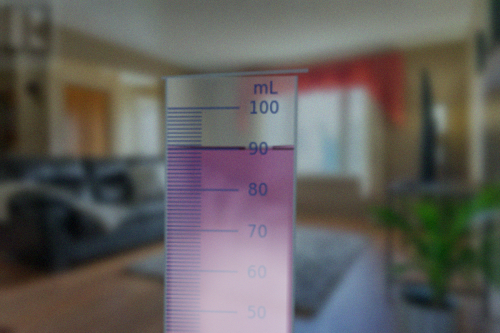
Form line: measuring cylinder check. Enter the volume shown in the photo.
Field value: 90 mL
